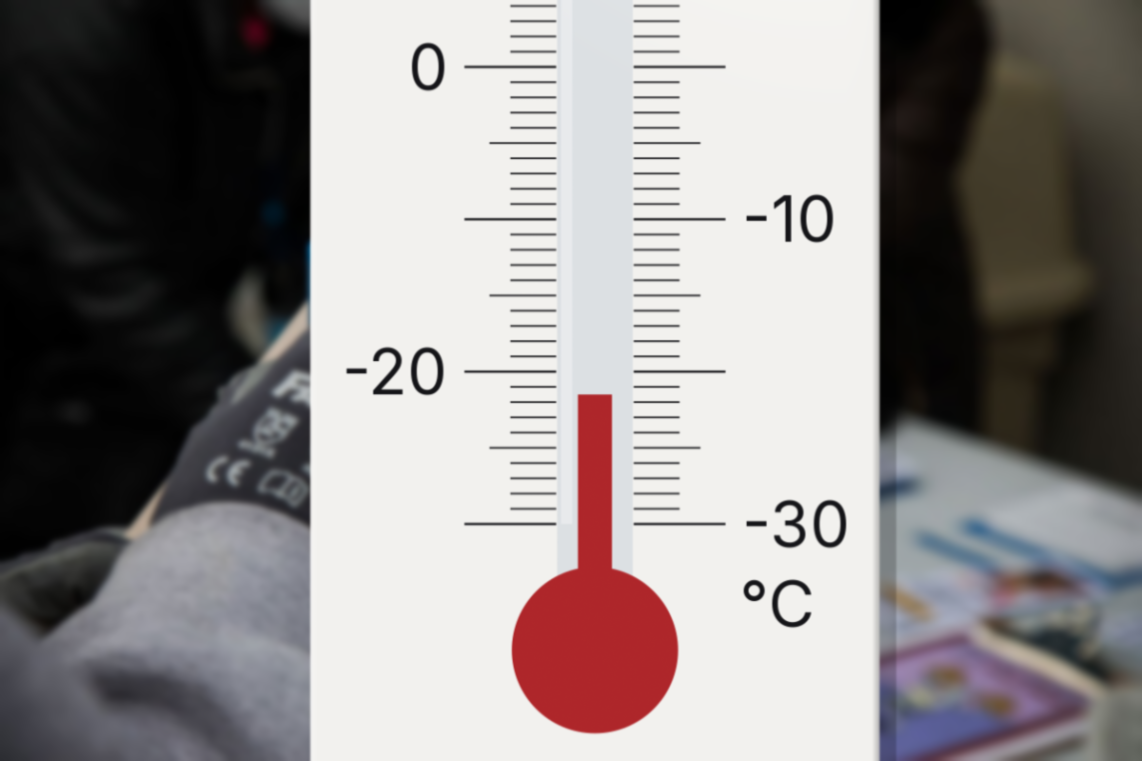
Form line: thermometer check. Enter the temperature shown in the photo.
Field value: -21.5 °C
